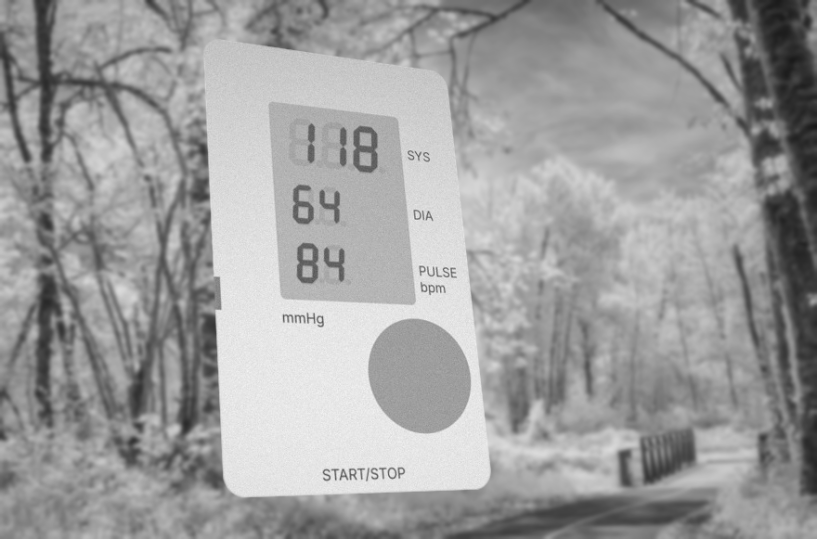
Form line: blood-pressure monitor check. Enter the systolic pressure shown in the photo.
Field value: 118 mmHg
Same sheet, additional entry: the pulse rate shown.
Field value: 84 bpm
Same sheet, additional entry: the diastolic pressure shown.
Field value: 64 mmHg
